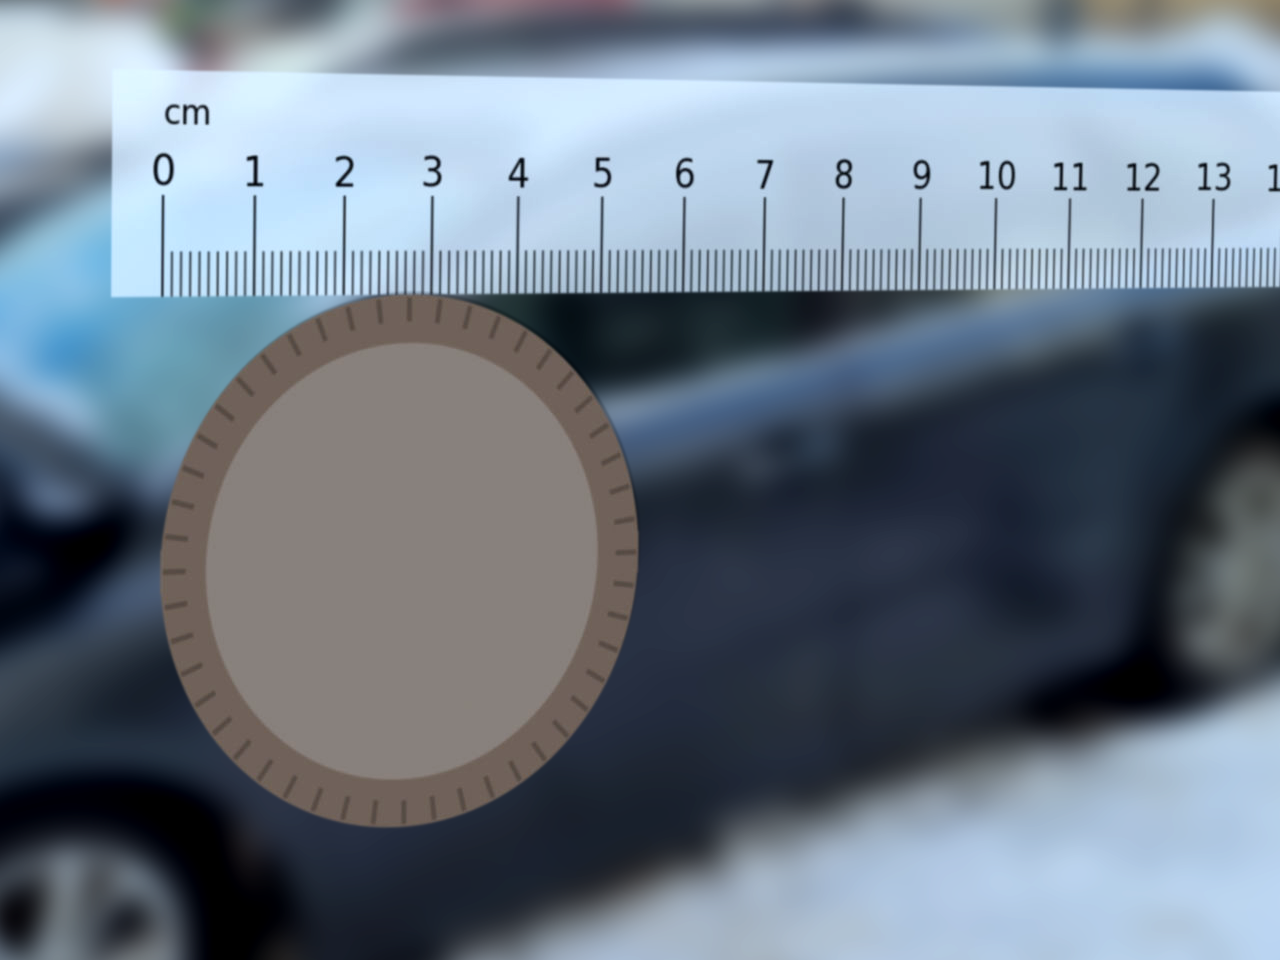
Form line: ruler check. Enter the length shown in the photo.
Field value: 5.5 cm
